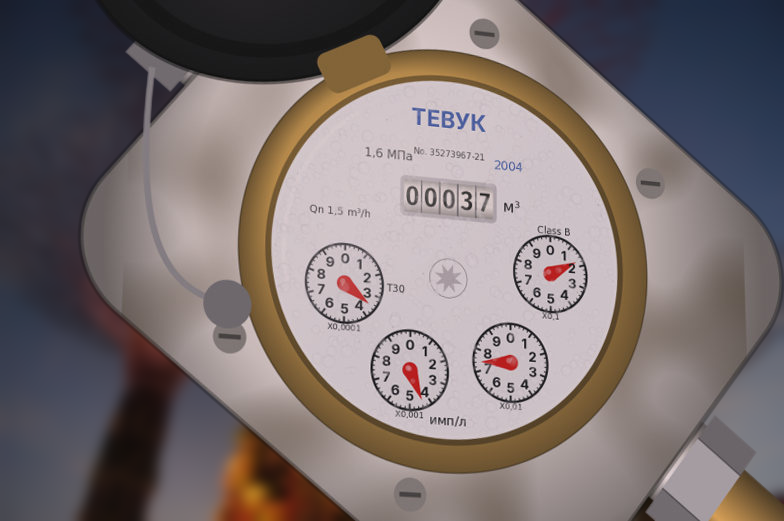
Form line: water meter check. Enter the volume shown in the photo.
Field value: 37.1743 m³
